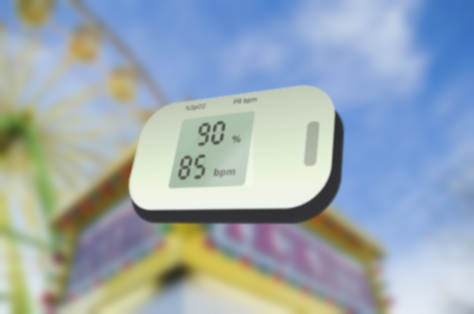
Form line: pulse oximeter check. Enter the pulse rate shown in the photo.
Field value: 85 bpm
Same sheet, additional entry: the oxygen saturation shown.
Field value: 90 %
